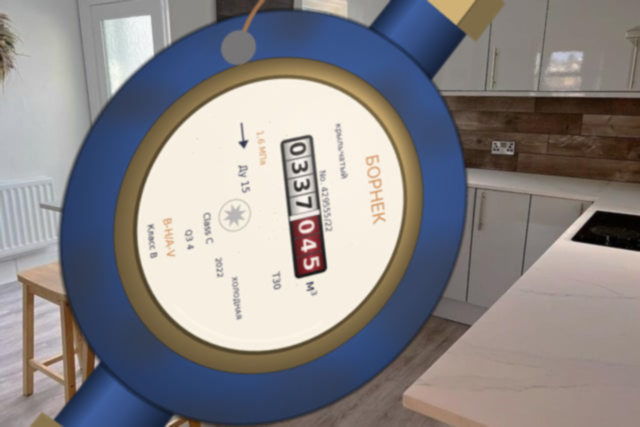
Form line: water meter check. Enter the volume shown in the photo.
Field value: 337.045 m³
